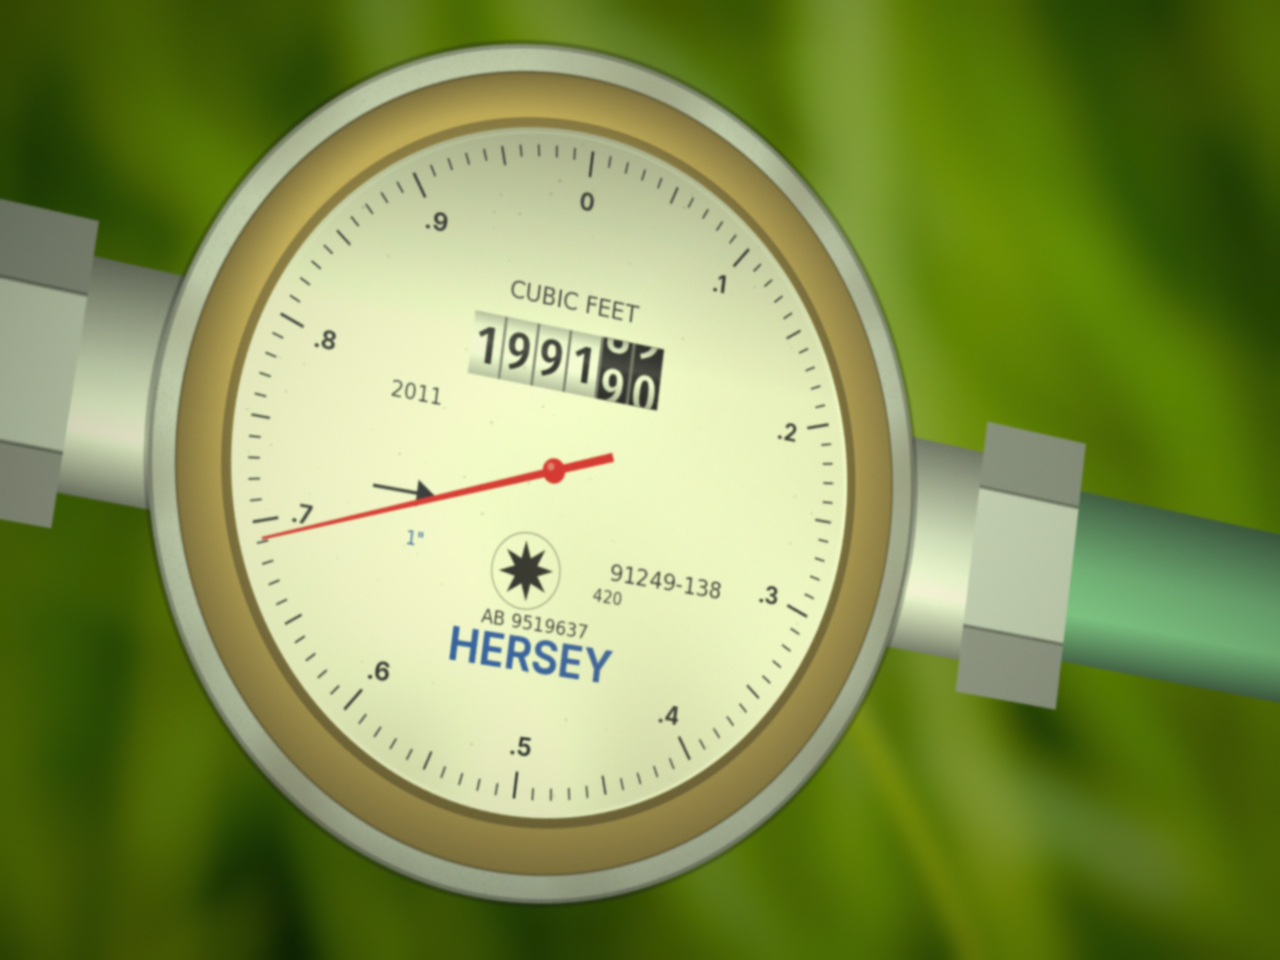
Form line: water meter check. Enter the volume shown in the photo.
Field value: 199189.69 ft³
